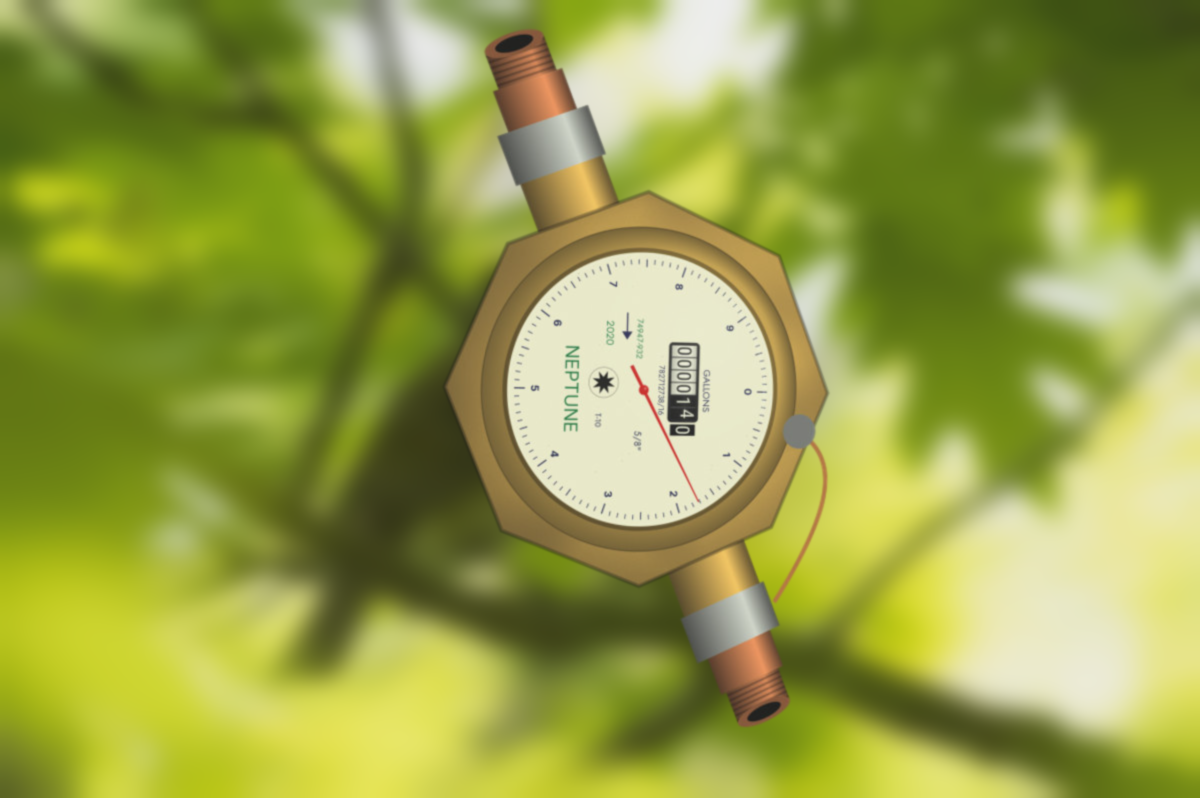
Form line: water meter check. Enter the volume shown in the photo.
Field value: 141.7 gal
